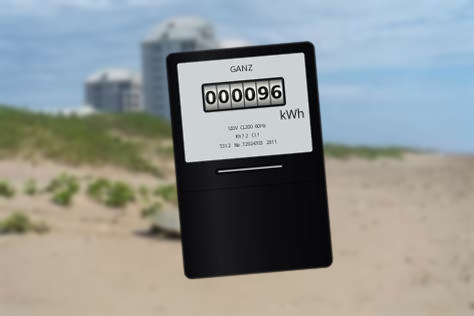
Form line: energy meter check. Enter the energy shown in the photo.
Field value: 96 kWh
